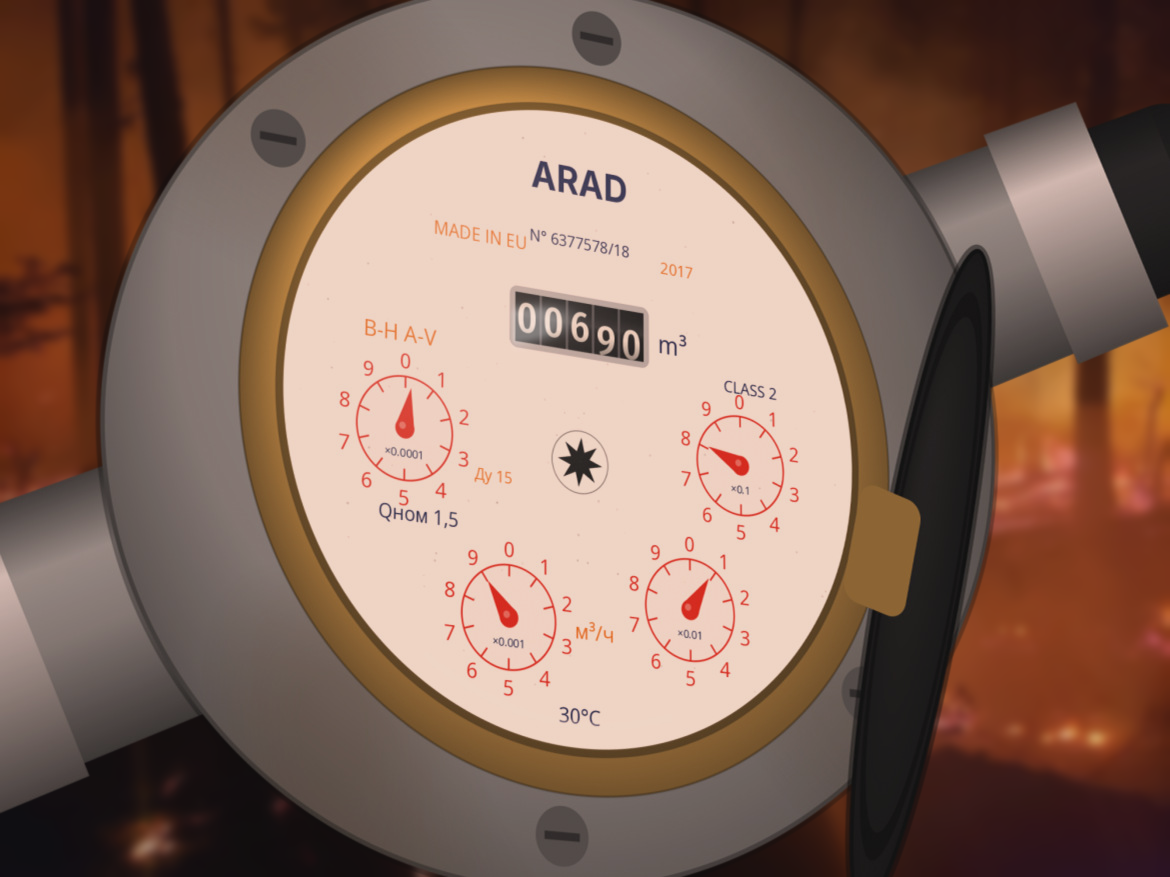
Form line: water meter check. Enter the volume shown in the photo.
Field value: 689.8090 m³
